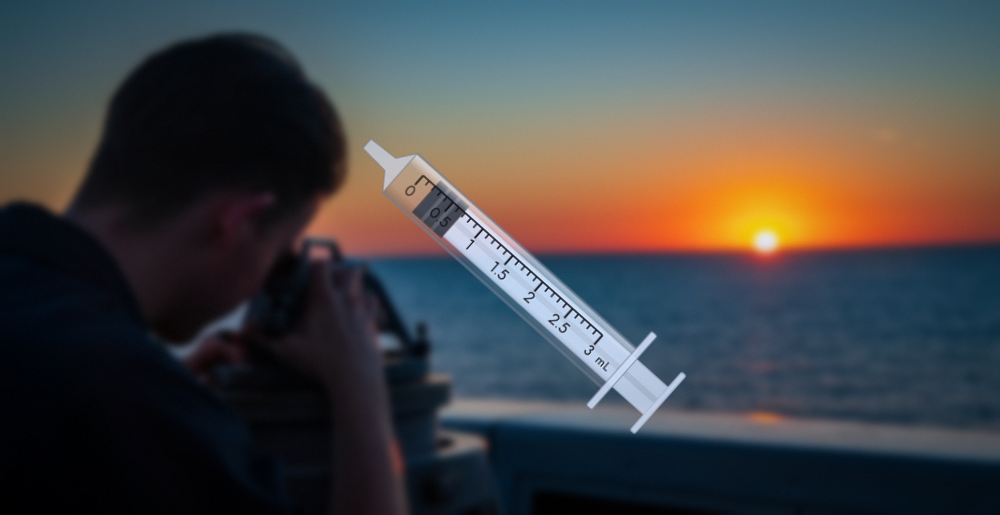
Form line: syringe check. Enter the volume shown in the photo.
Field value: 0.2 mL
